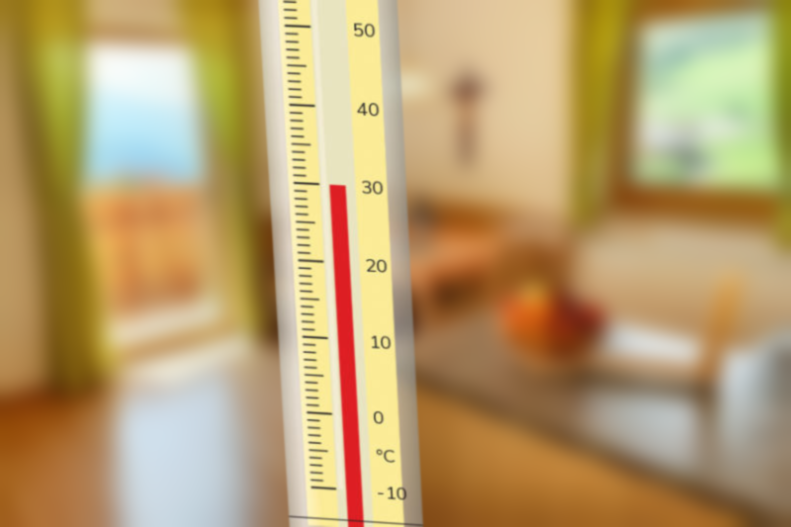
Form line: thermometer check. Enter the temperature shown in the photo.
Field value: 30 °C
